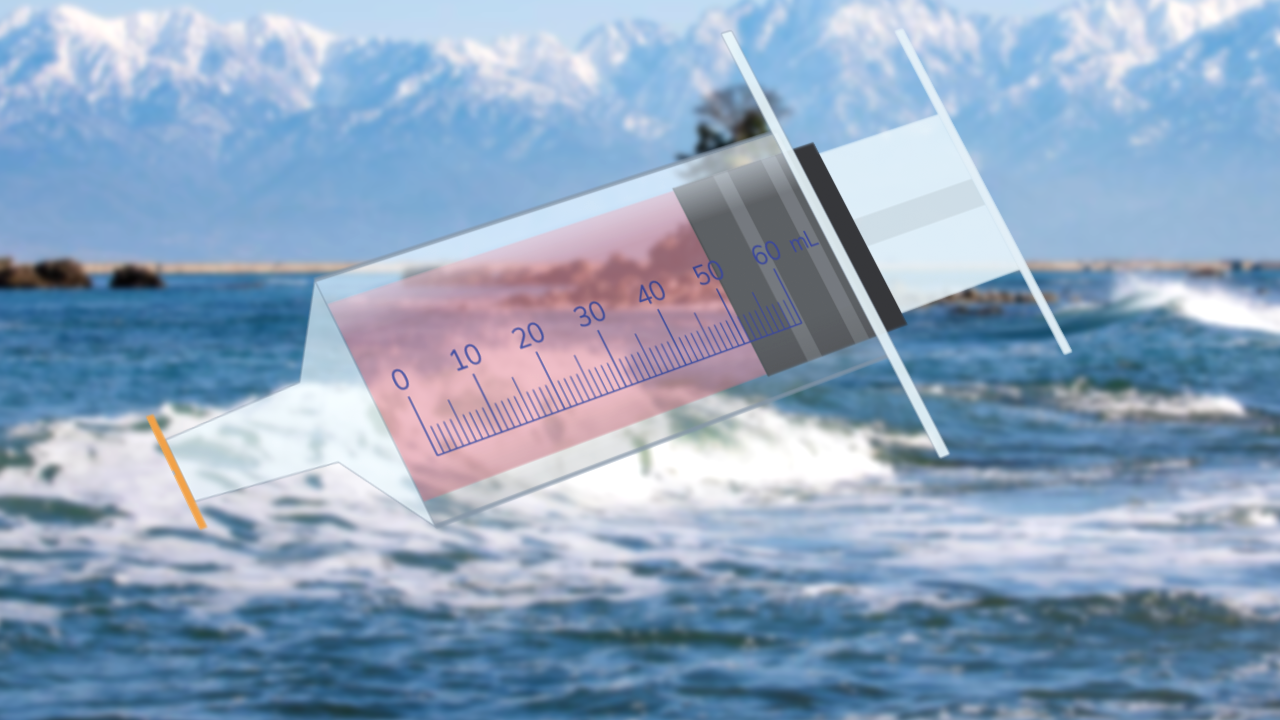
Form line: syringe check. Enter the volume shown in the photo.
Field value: 51 mL
